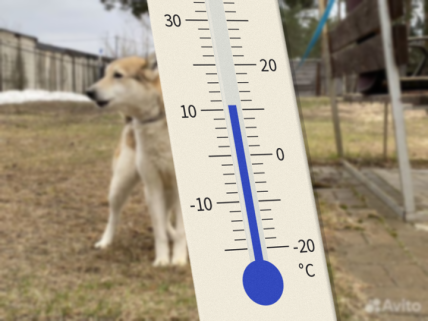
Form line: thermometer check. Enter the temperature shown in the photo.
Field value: 11 °C
